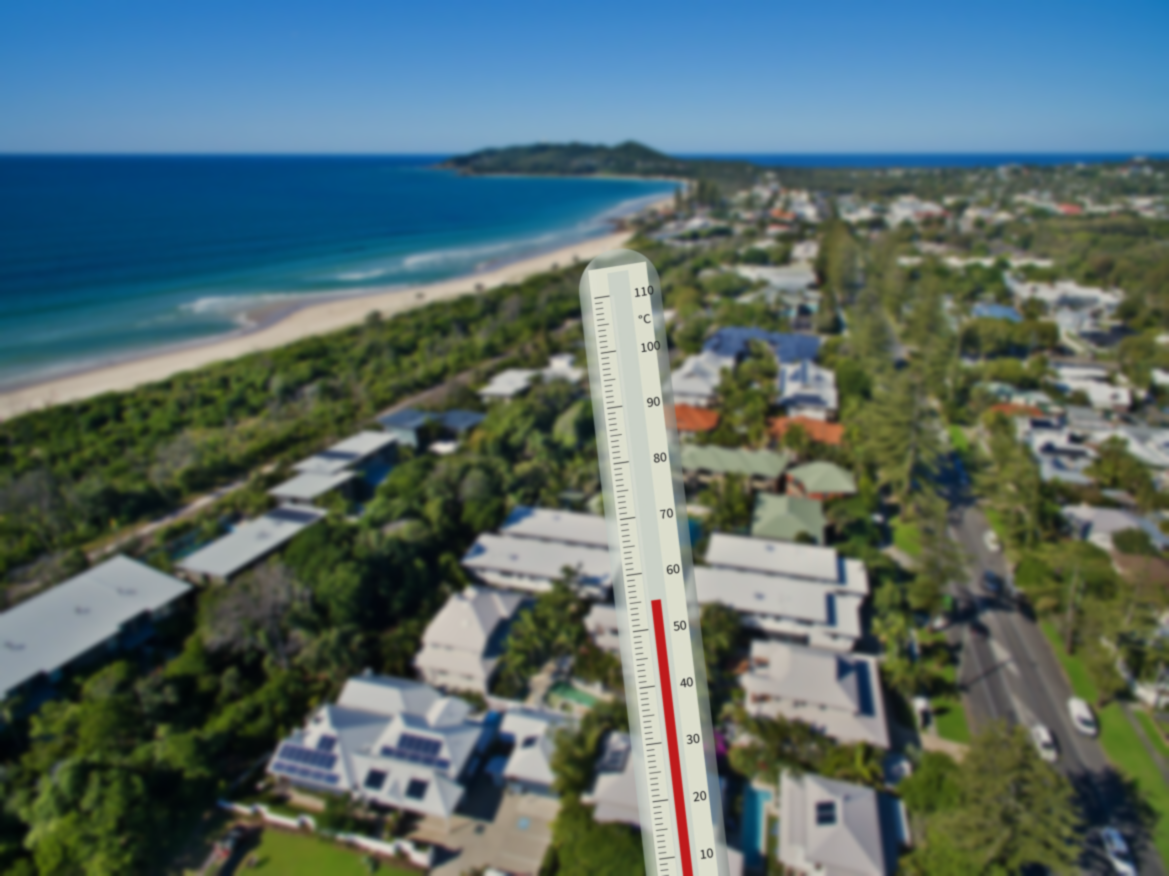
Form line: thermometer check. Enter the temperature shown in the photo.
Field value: 55 °C
